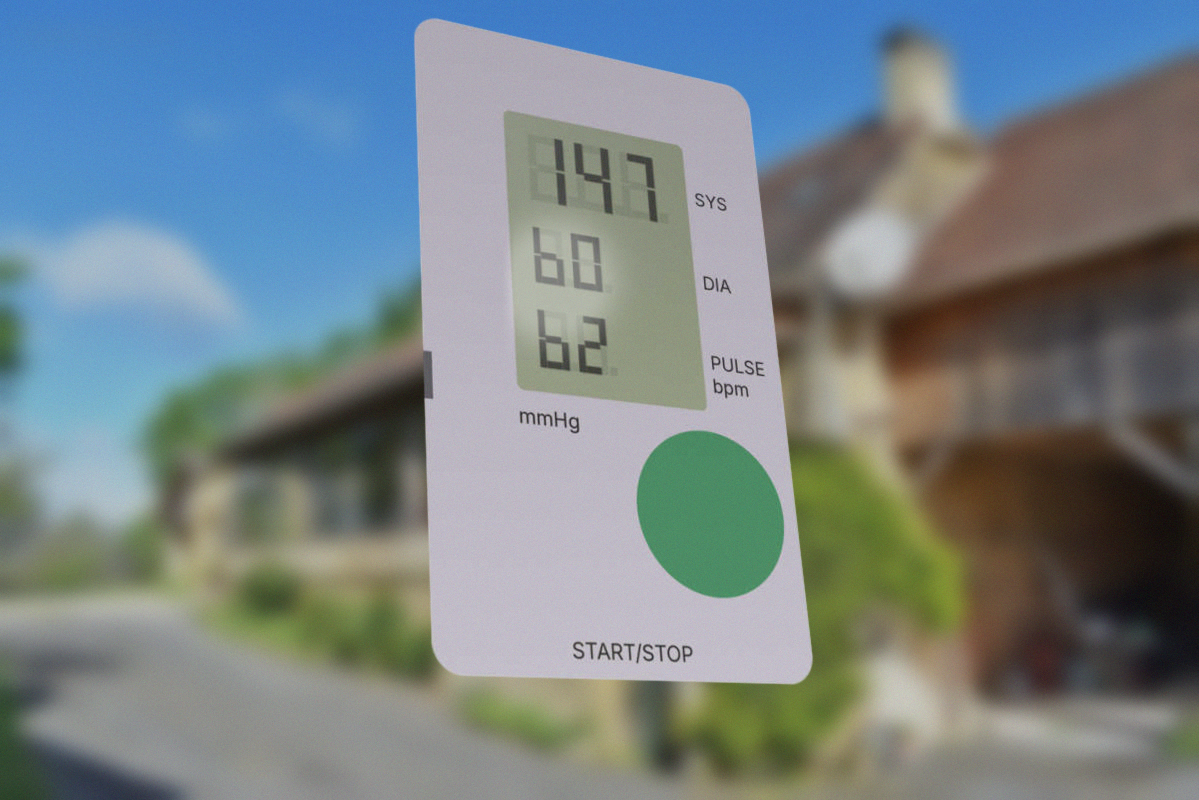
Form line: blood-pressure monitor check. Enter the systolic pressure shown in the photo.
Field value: 147 mmHg
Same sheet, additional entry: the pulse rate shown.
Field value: 62 bpm
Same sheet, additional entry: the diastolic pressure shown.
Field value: 60 mmHg
